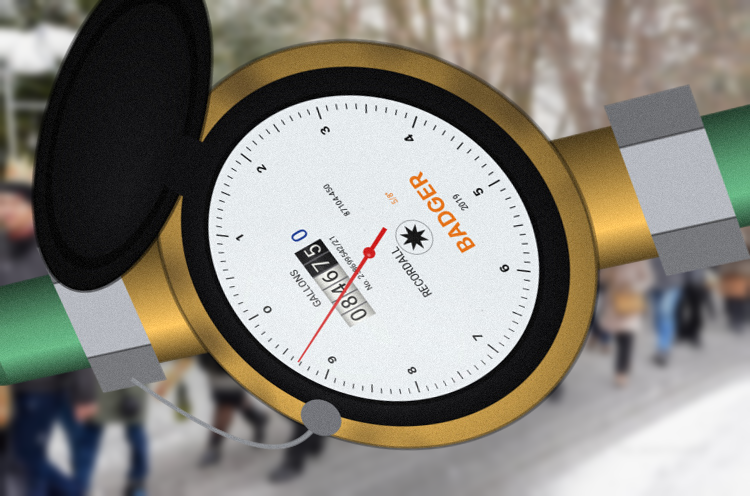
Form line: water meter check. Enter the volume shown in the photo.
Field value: 846749.3 gal
